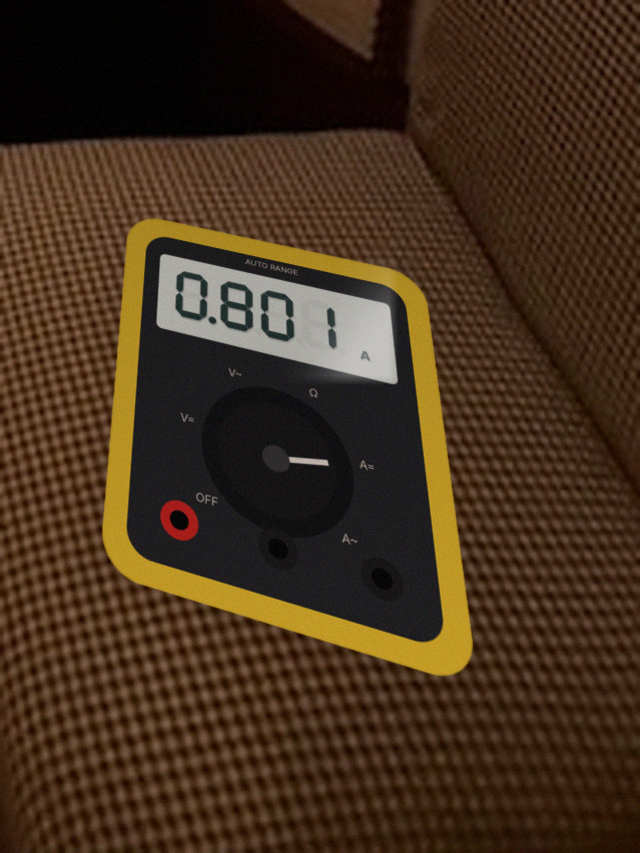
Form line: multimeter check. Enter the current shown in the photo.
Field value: 0.801 A
